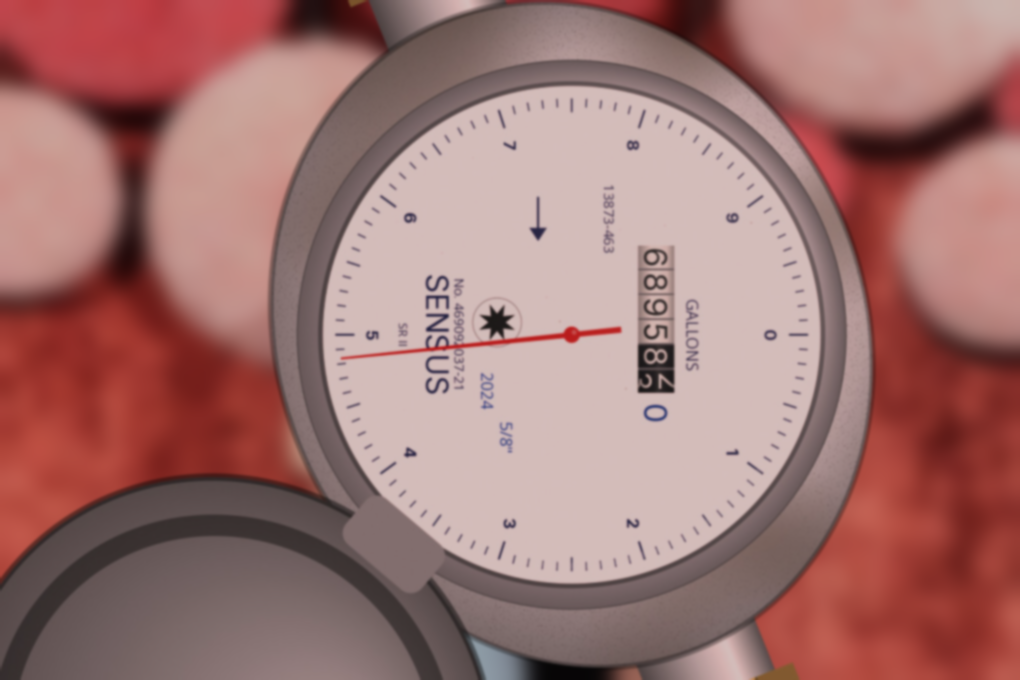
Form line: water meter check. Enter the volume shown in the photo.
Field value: 6895824.8 gal
